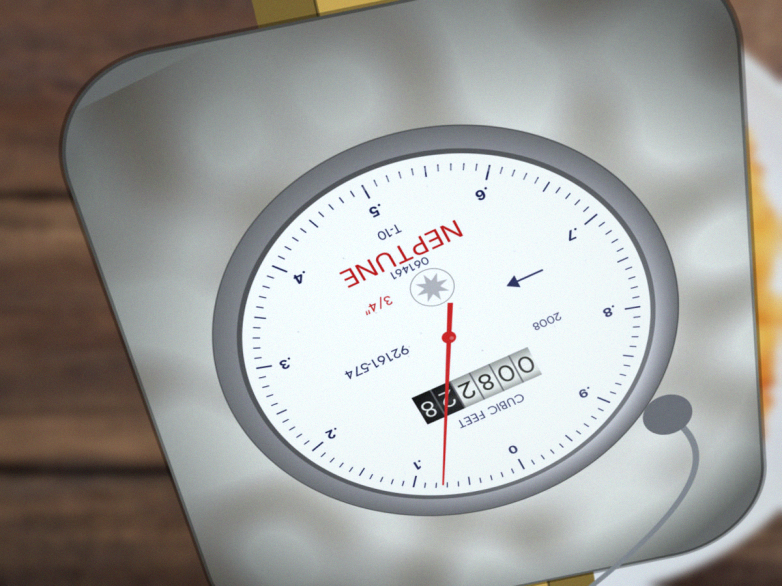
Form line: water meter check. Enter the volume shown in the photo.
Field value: 8228.07 ft³
